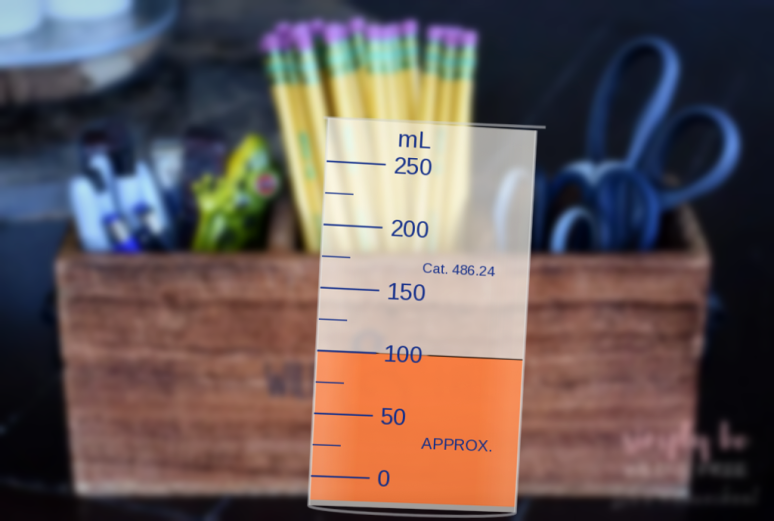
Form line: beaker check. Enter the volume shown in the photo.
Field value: 100 mL
